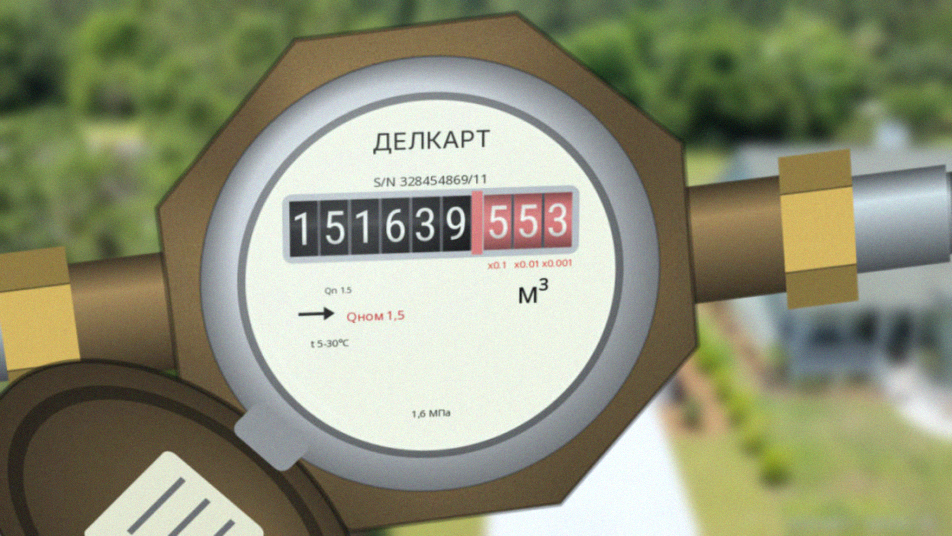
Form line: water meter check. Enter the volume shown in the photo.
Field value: 151639.553 m³
